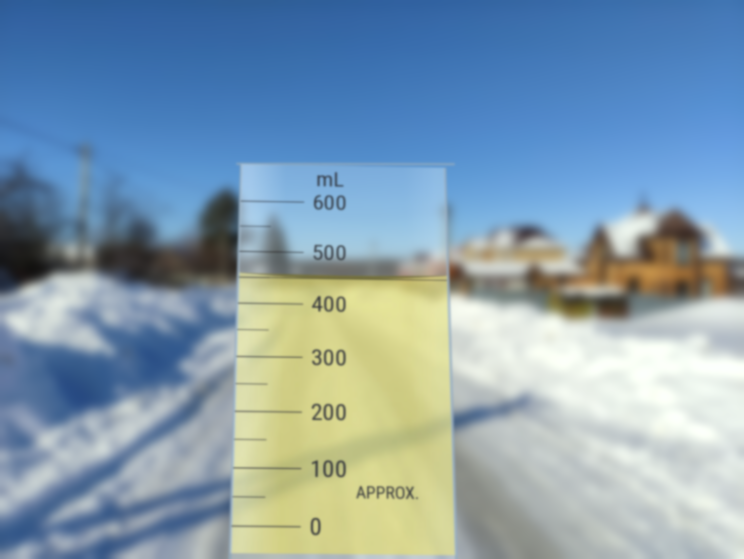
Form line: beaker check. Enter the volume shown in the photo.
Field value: 450 mL
